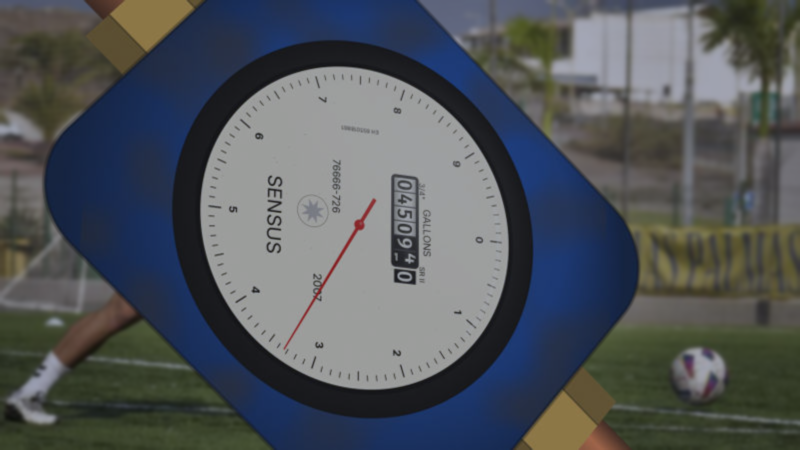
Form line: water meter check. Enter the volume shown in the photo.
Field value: 450943.3 gal
